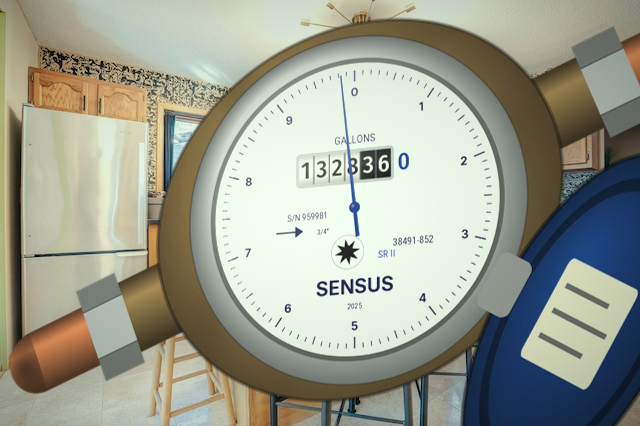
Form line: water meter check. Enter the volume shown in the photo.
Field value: 1328359.8 gal
